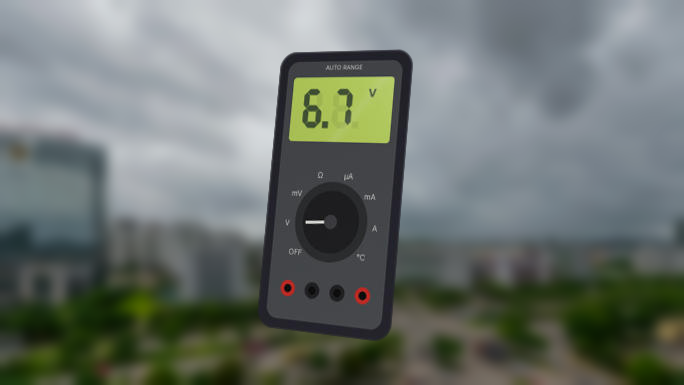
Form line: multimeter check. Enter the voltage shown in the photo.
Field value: 6.7 V
